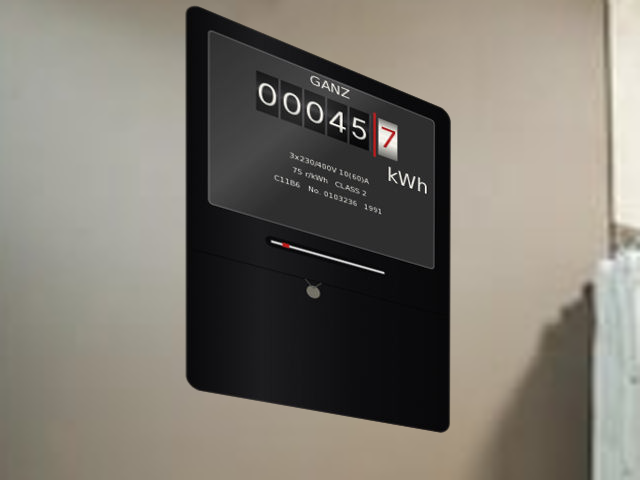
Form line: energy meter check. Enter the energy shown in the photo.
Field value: 45.7 kWh
